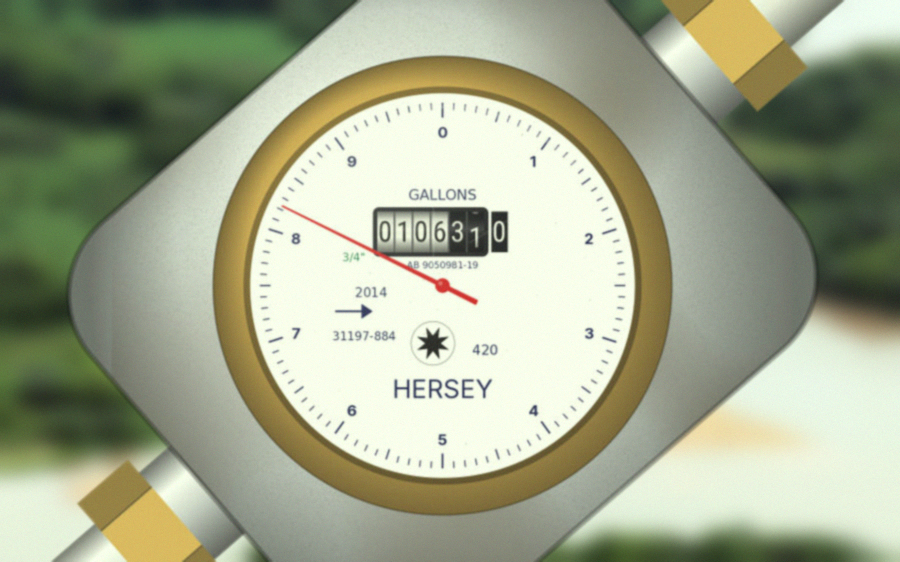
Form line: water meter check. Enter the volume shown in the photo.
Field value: 106308.2 gal
